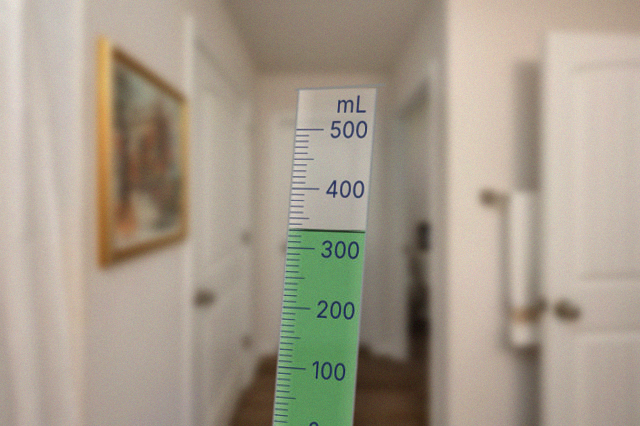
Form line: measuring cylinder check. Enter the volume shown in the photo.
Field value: 330 mL
